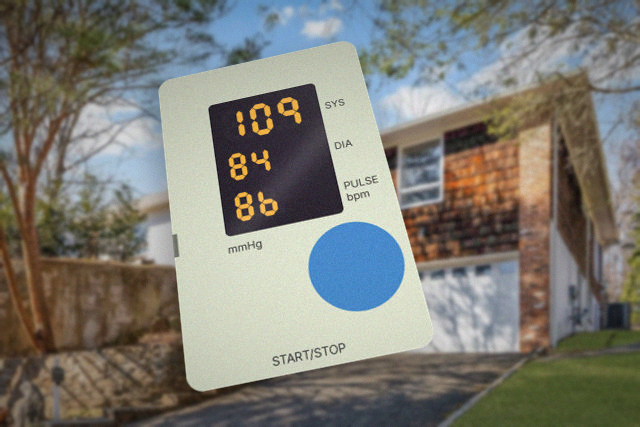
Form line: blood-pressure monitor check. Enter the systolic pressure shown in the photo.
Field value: 109 mmHg
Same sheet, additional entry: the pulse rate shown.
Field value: 86 bpm
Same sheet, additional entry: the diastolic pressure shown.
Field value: 84 mmHg
